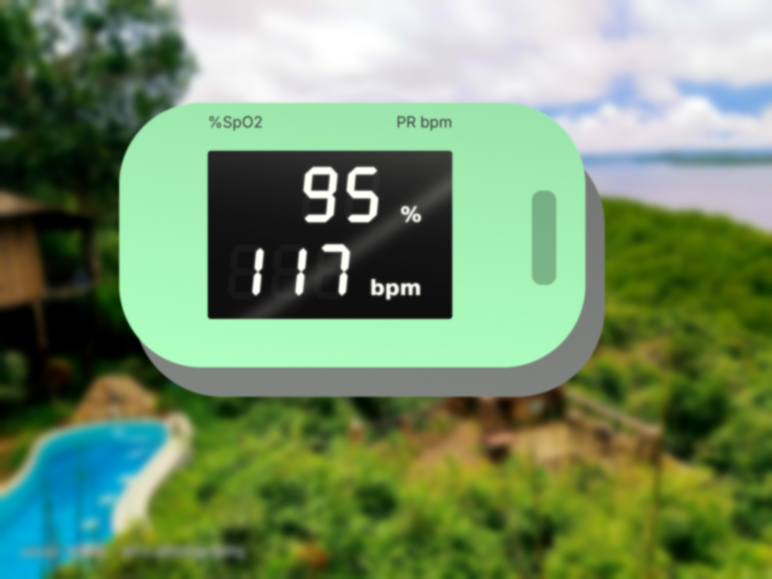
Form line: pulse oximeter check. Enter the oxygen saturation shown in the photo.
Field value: 95 %
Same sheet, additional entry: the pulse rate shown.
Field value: 117 bpm
